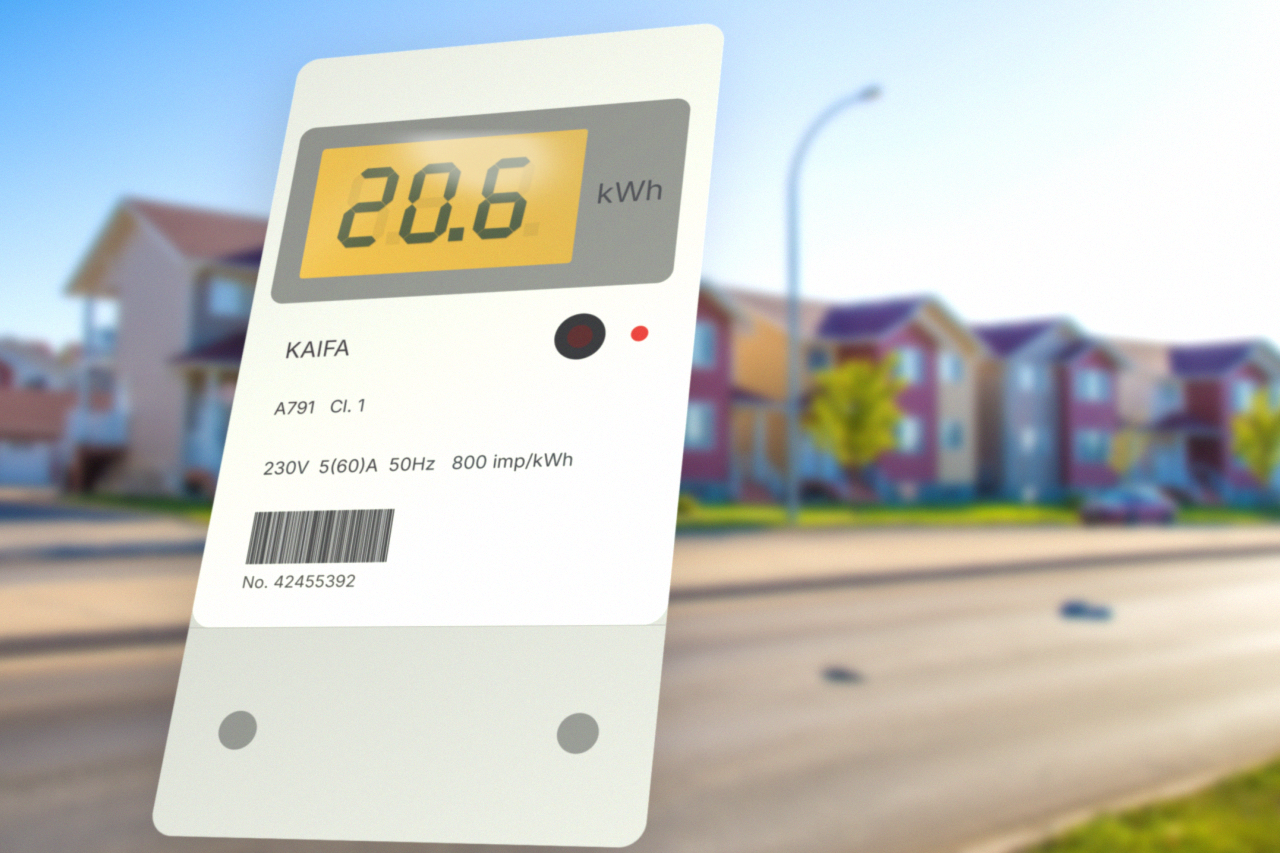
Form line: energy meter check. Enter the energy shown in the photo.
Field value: 20.6 kWh
